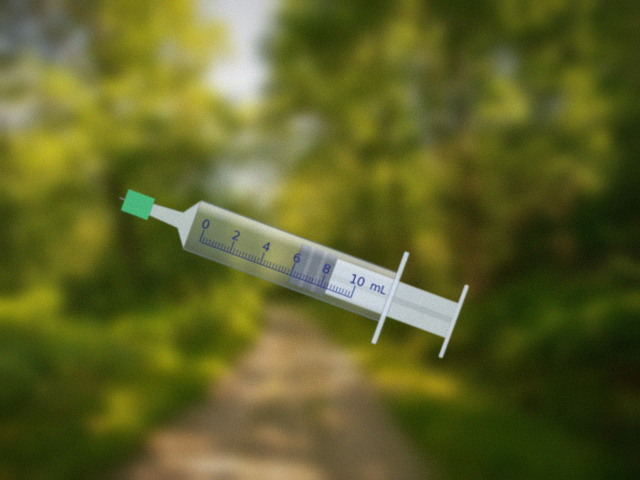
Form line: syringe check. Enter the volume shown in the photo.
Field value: 6 mL
